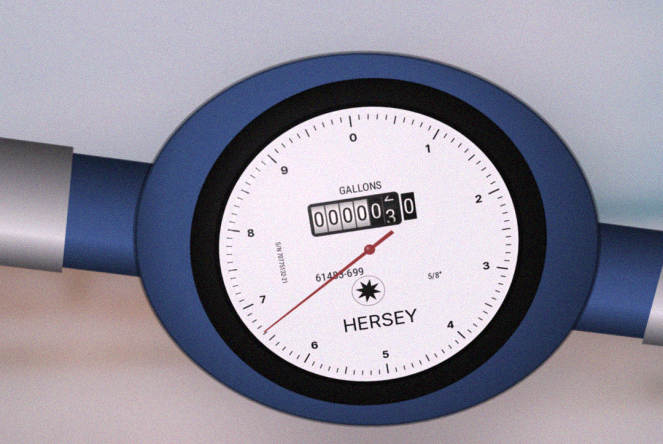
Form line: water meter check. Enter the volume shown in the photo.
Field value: 26.6 gal
